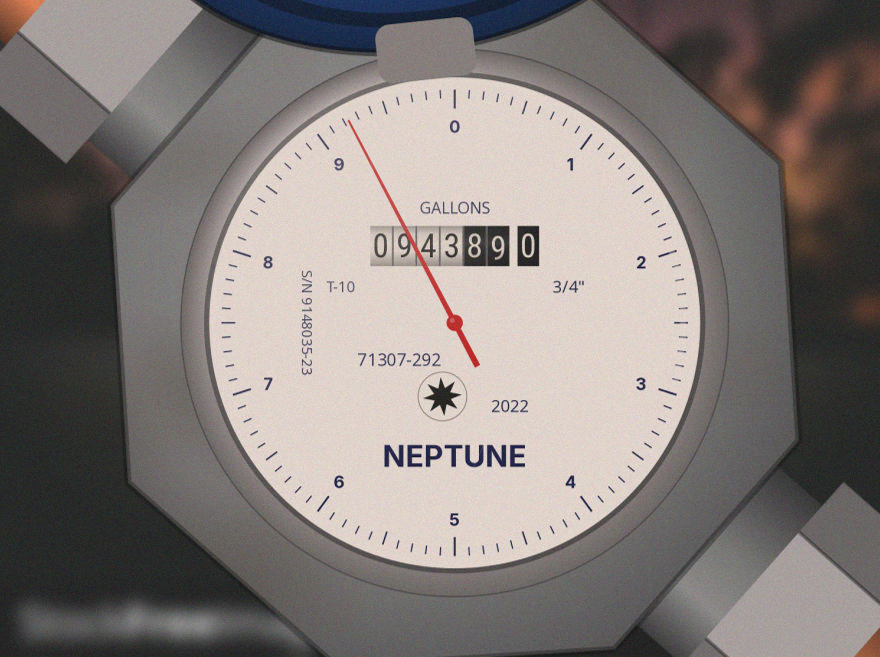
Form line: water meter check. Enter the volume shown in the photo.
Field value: 943889.2 gal
